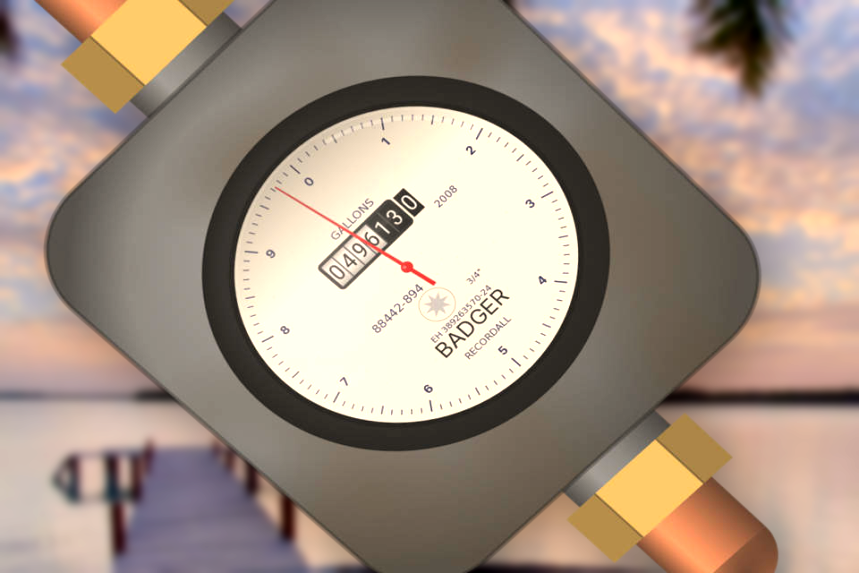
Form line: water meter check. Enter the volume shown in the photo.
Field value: 496129.7 gal
